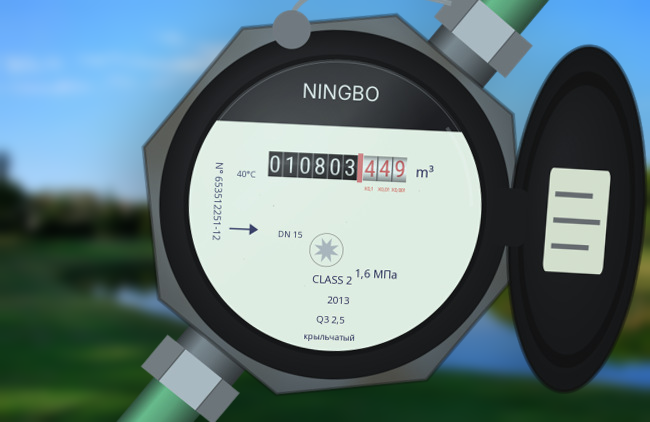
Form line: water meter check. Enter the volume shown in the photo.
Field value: 10803.449 m³
